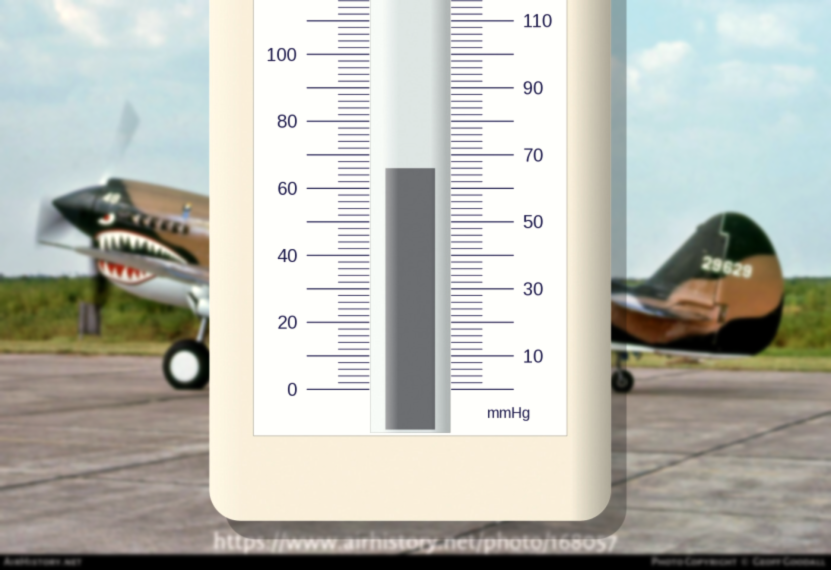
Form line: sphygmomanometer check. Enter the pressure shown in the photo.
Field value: 66 mmHg
